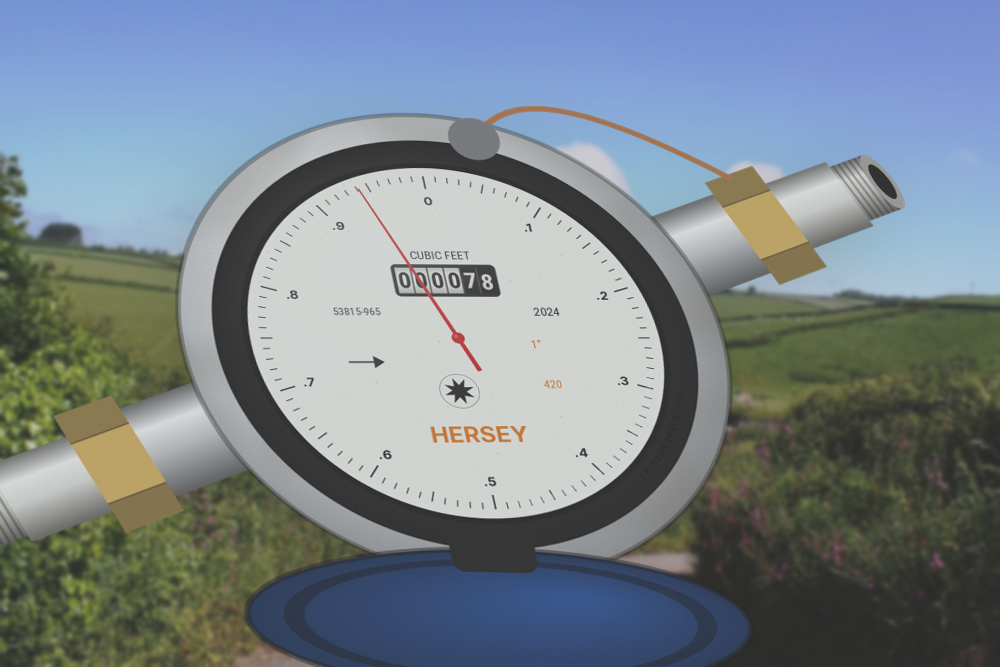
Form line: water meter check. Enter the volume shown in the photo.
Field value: 77.94 ft³
